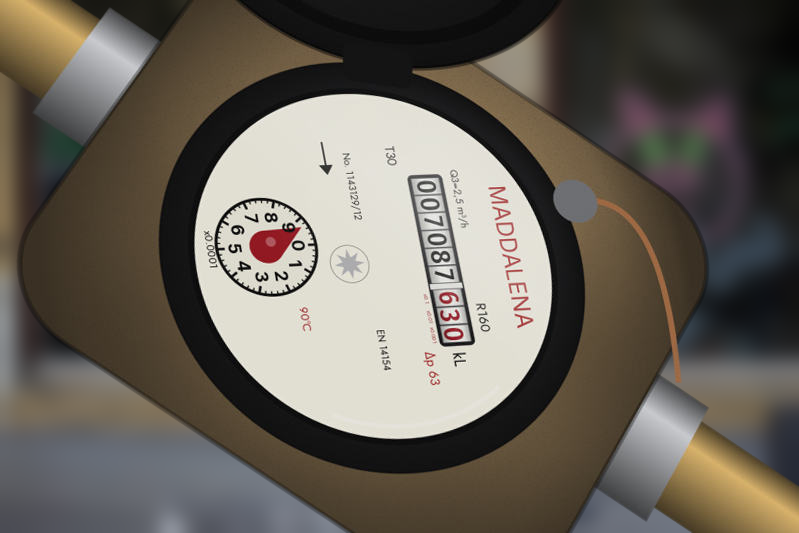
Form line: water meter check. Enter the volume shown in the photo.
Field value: 7087.6299 kL
